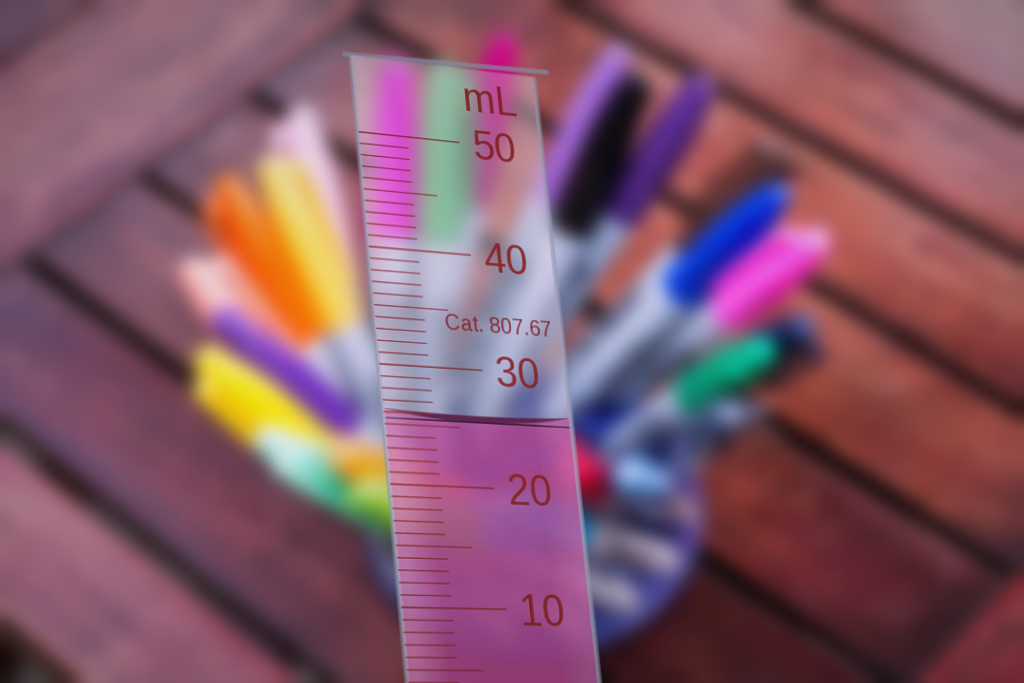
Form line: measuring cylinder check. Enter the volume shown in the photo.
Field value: 25.5 mL
